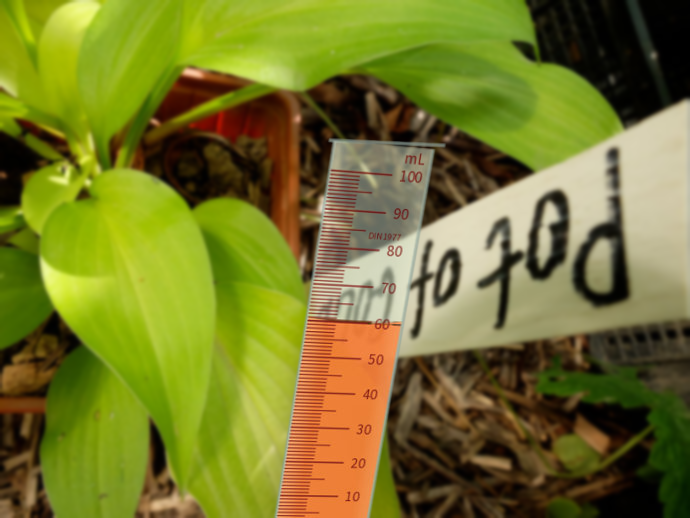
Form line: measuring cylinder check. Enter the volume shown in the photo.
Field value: 60 mL
